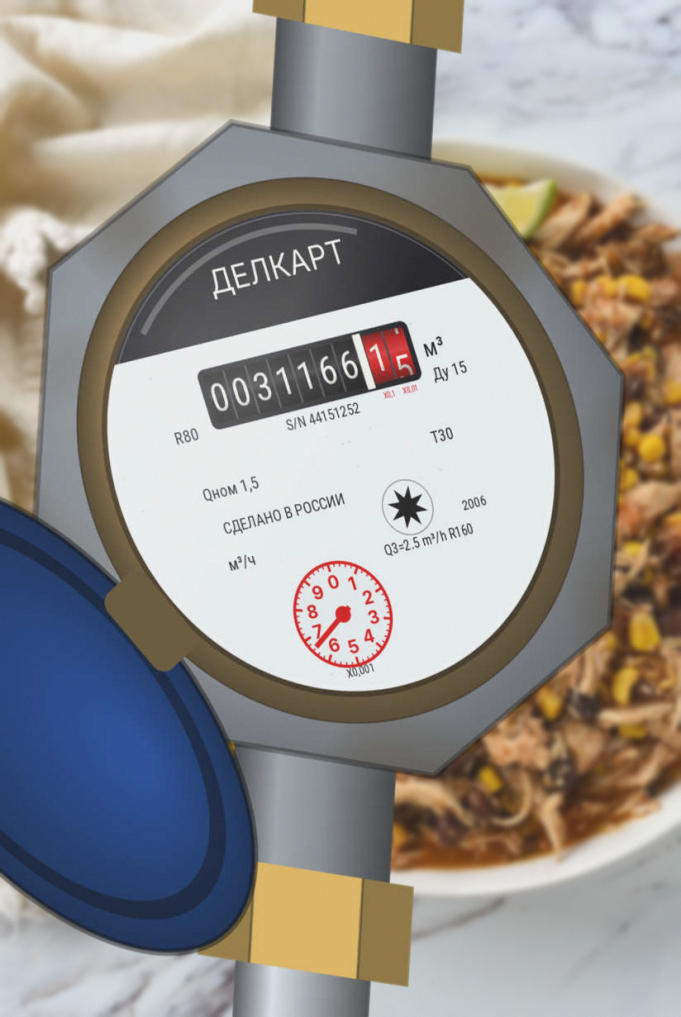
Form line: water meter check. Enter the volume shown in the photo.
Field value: 31166.146 m³
